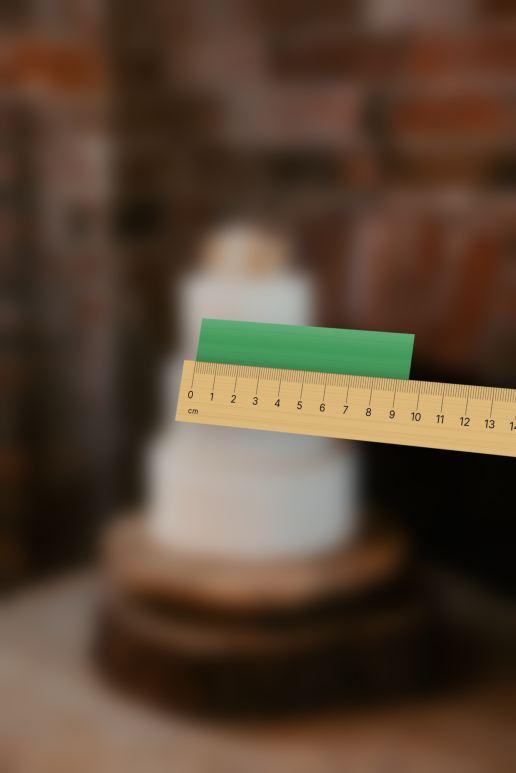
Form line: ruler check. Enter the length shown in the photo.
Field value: 9.5 cm
